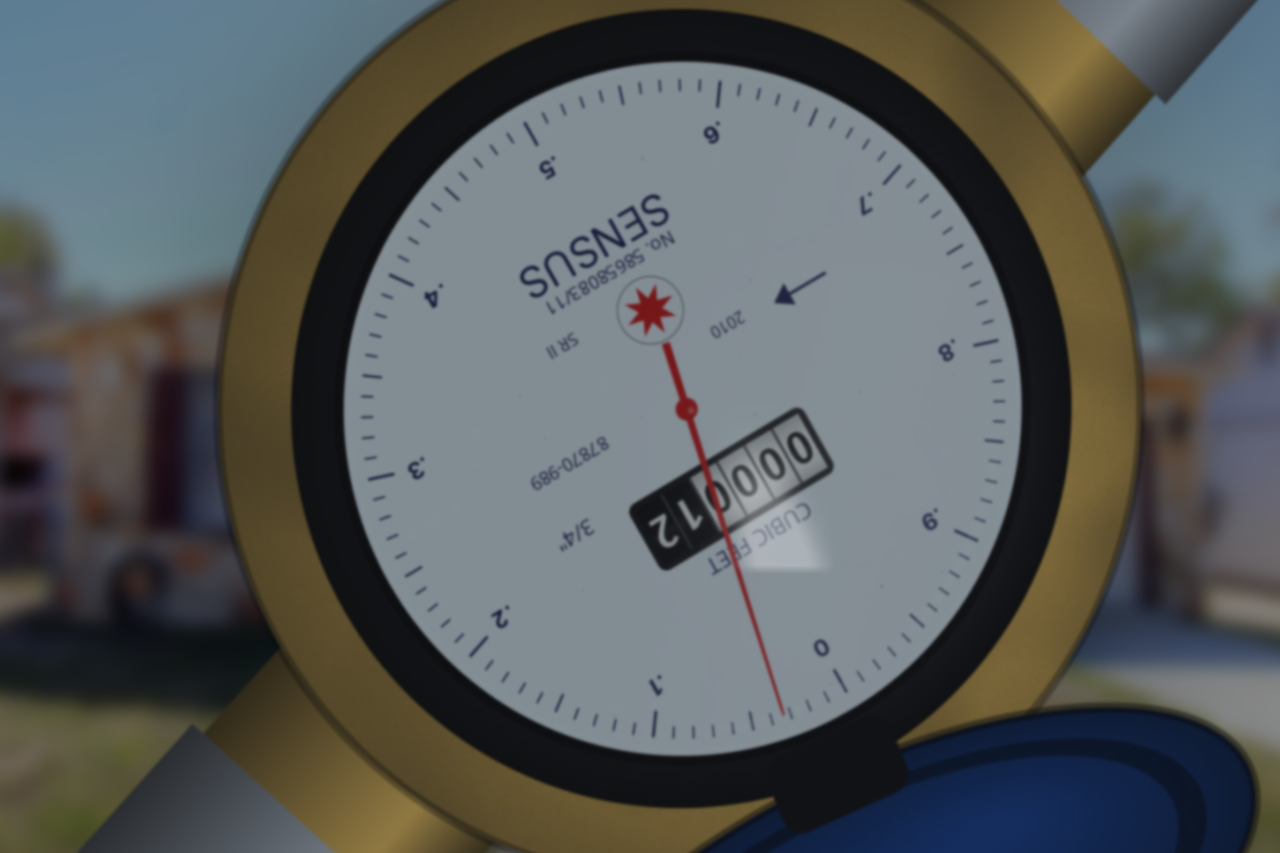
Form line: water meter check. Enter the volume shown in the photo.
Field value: 12.03 ft³
